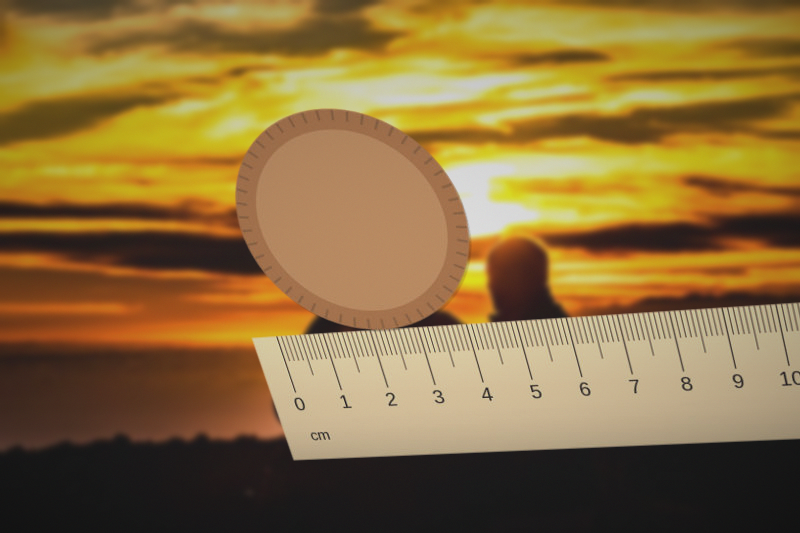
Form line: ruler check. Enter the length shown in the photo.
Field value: 4.6 cm
